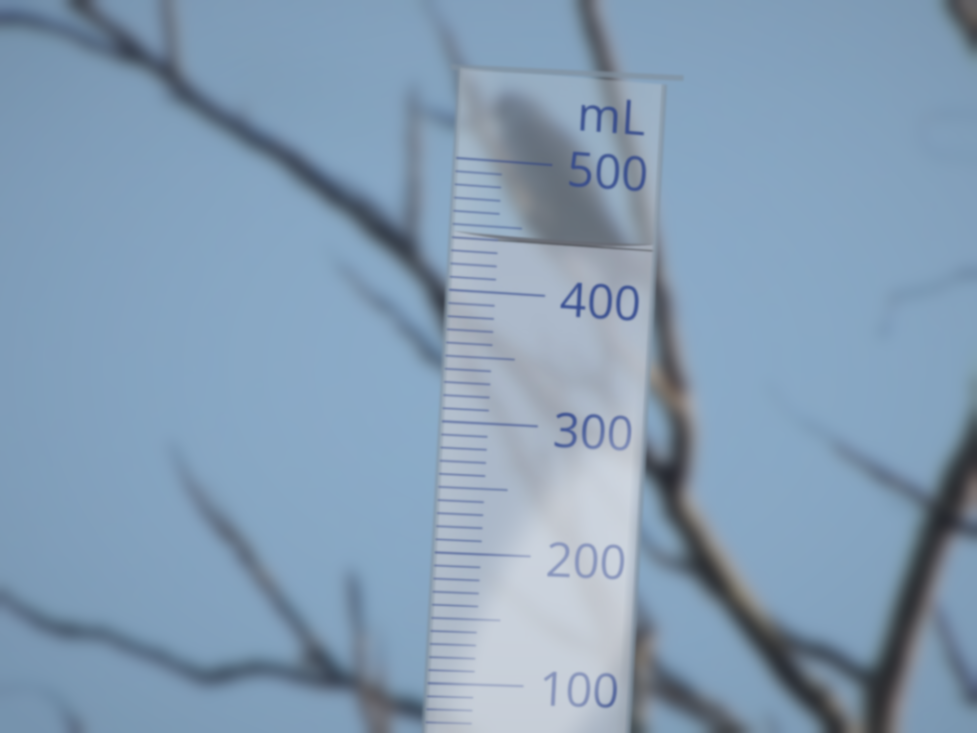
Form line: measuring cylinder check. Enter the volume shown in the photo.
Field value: 440 mL
